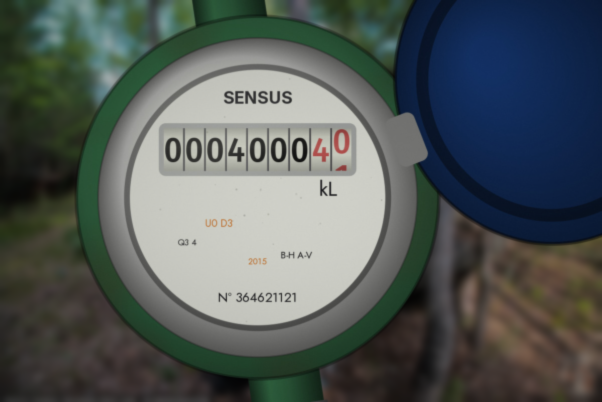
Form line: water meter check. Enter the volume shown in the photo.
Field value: 4000.40 kL
